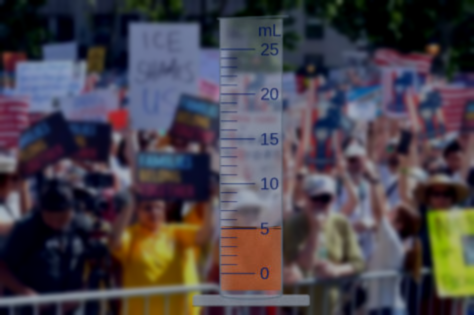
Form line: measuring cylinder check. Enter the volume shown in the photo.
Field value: 5 mL
